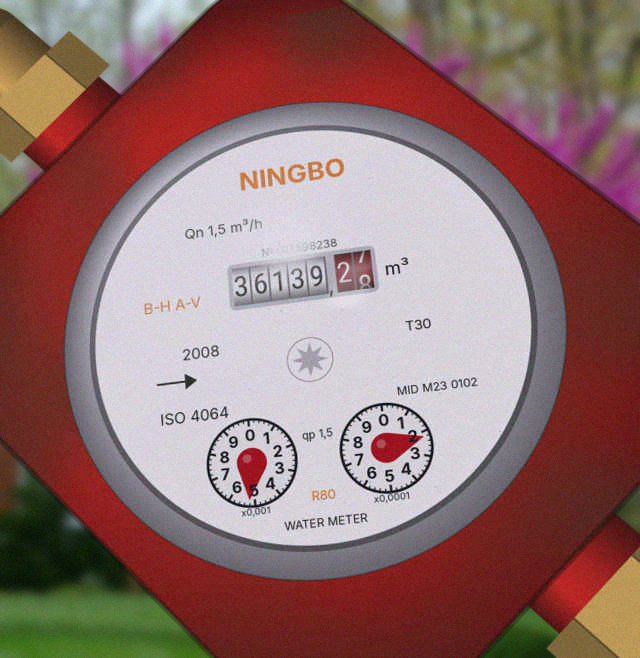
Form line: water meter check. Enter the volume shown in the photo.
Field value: 36139.2752 m³
